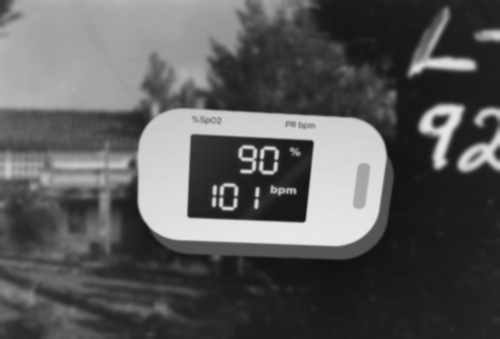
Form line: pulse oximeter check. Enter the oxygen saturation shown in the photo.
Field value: 90 %
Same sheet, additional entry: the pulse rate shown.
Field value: 101 bpm
